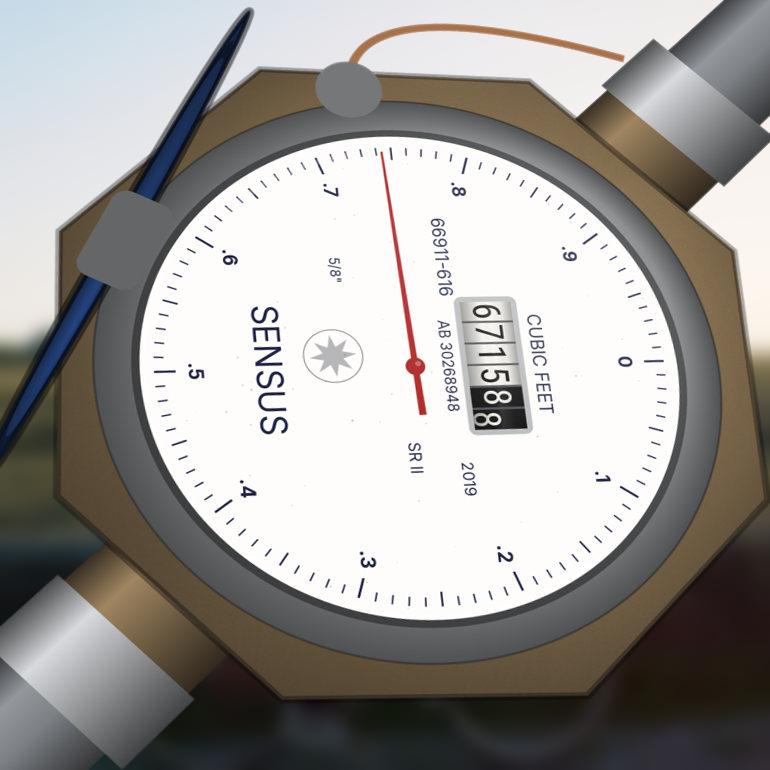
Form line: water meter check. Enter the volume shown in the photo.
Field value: 671587.74 ft³
